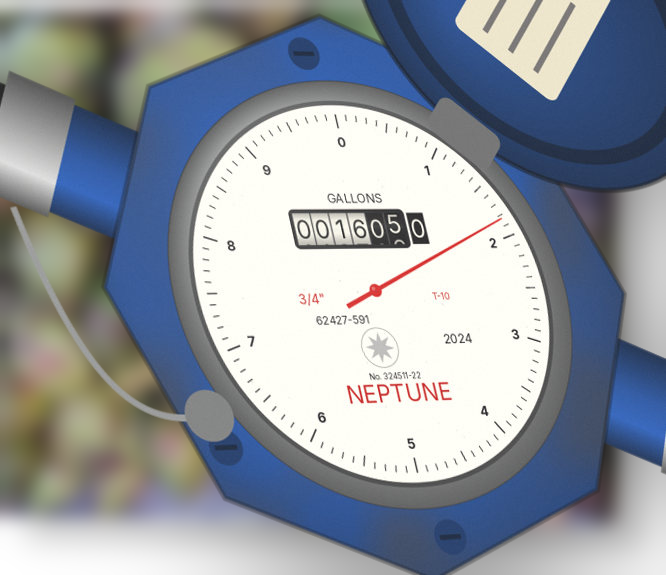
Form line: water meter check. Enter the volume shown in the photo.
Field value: 16051.8 gal
